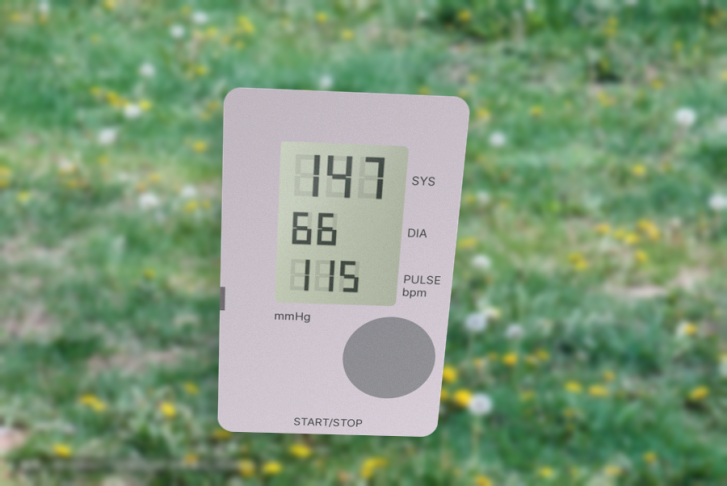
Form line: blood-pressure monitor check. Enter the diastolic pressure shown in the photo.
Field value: 66 mmHg
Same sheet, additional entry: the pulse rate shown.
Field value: 115 bpm
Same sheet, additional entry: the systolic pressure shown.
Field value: 147 mmHg
